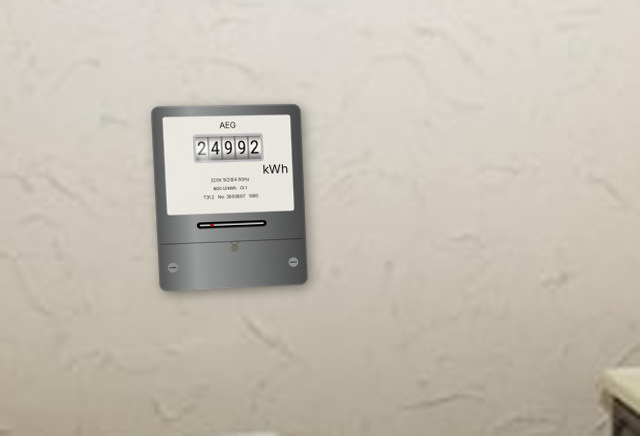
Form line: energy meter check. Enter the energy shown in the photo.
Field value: 24992 kWh
